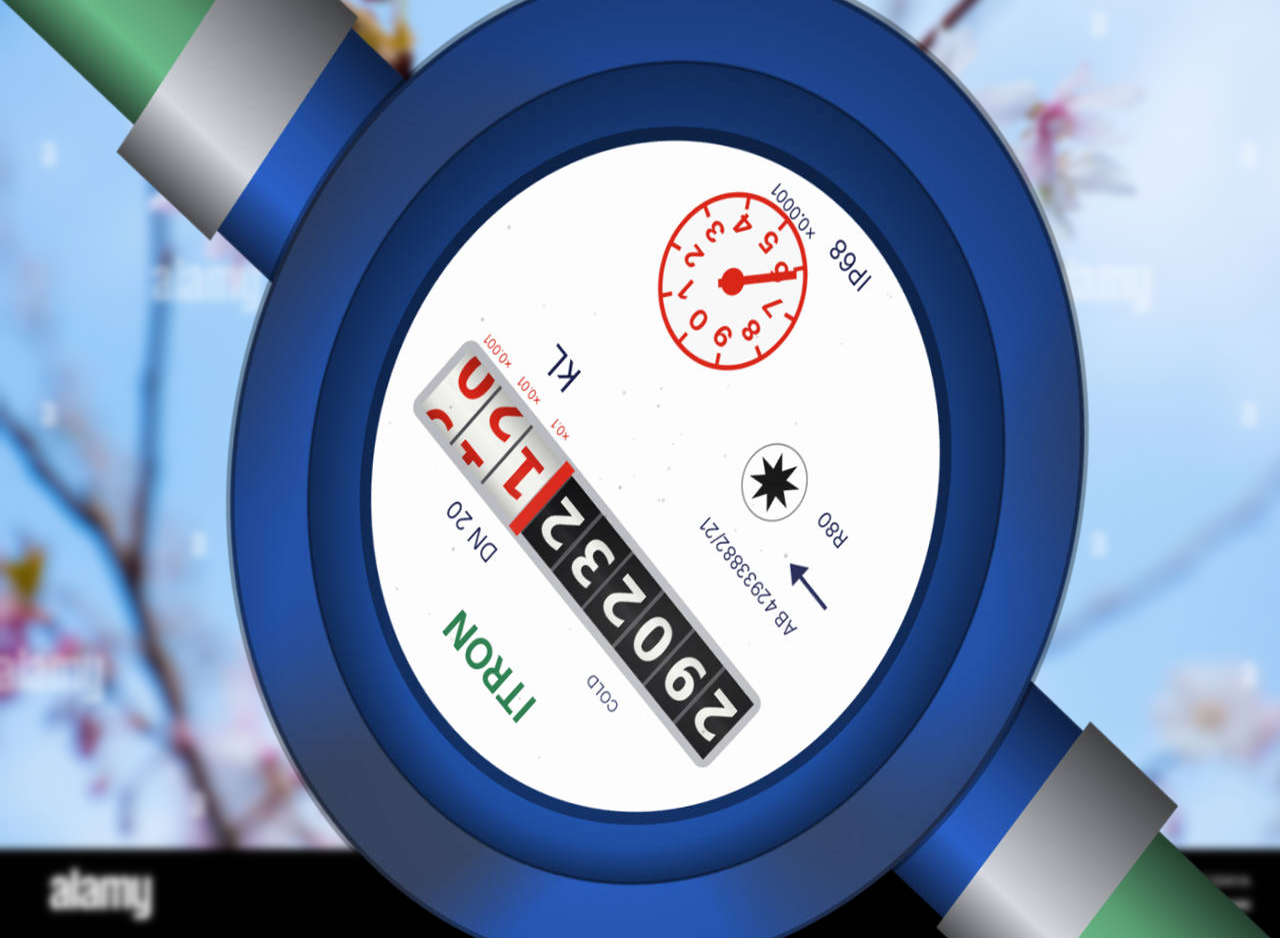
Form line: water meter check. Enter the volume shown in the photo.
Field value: 290232.1196 kL
